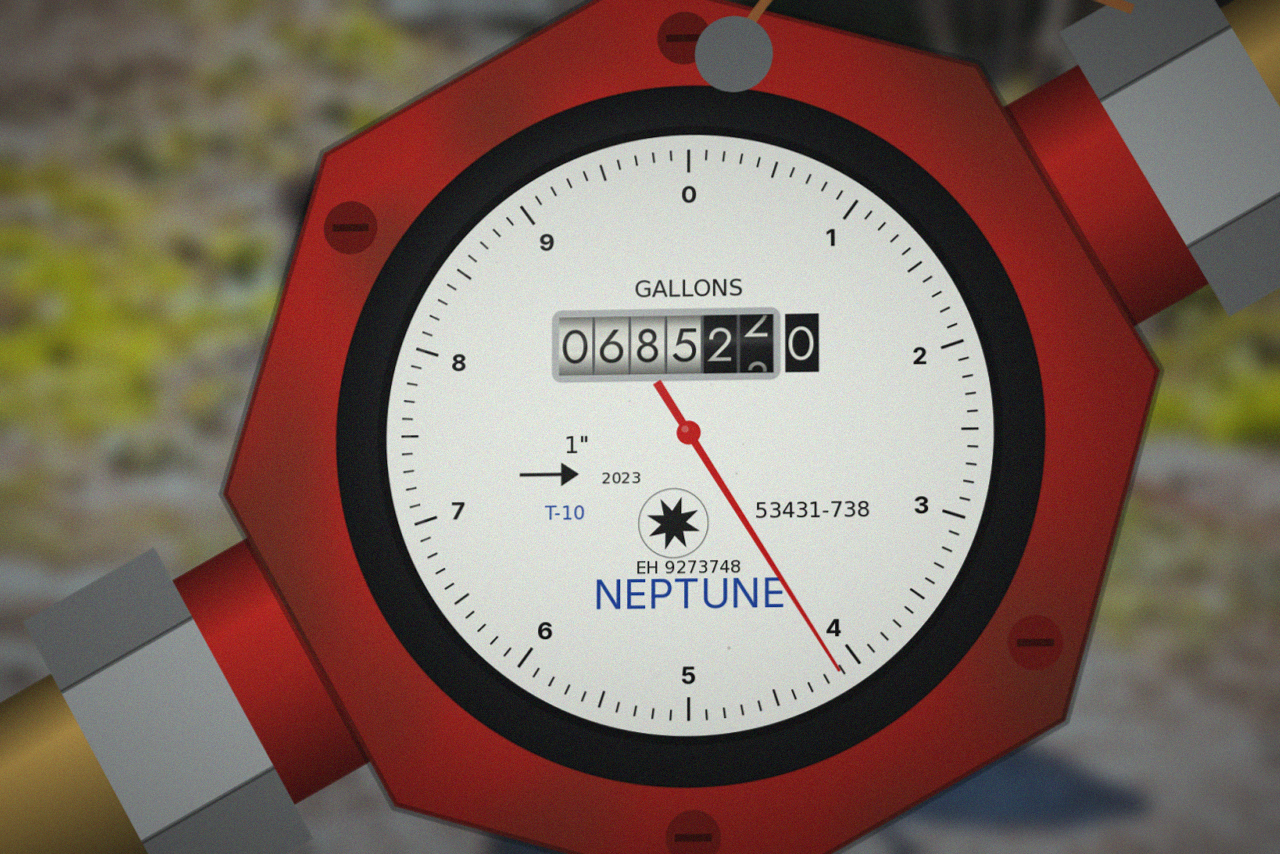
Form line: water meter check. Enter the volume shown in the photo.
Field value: 685224.1 gal
